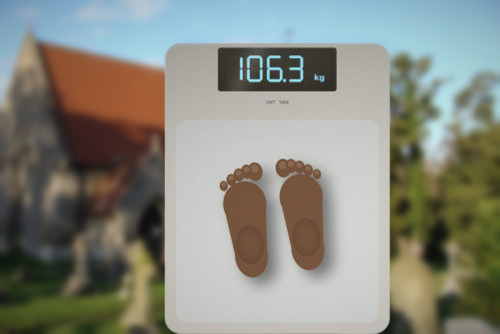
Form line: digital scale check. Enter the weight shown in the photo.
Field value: 106.3 kg
